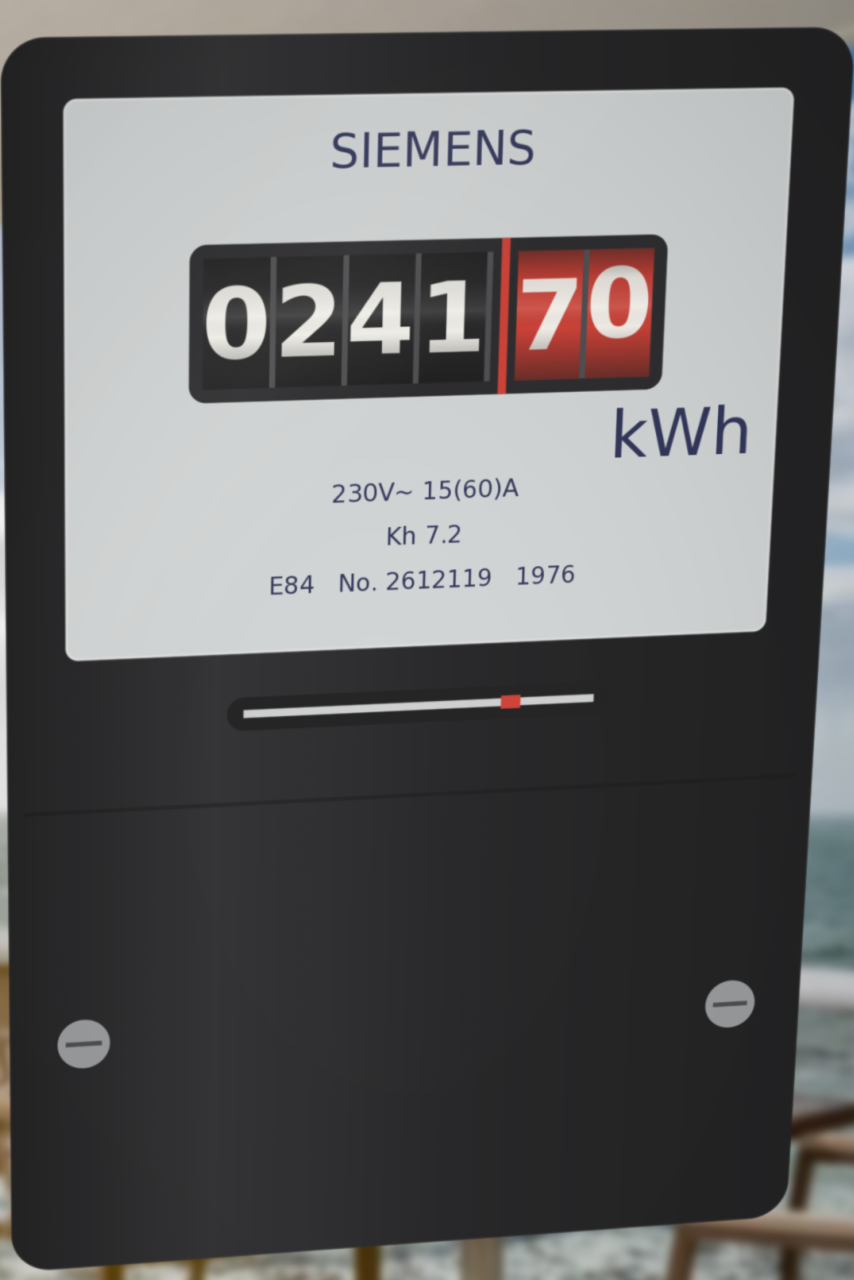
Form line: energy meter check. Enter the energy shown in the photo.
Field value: 241.70 kWh
